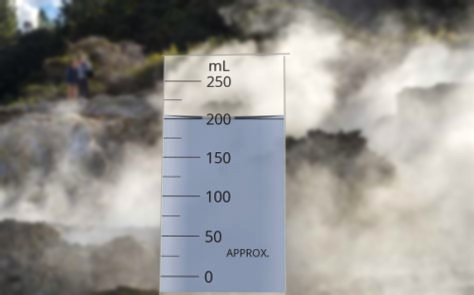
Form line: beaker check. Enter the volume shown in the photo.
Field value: 200 mL
